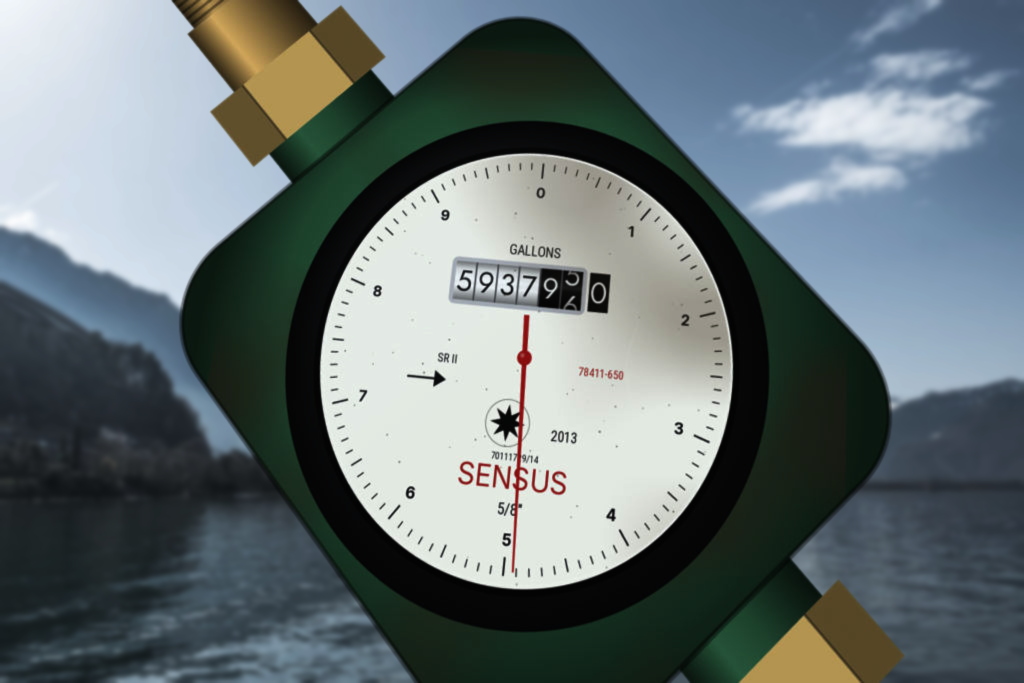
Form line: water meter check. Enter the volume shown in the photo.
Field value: 5937954.9 gal
